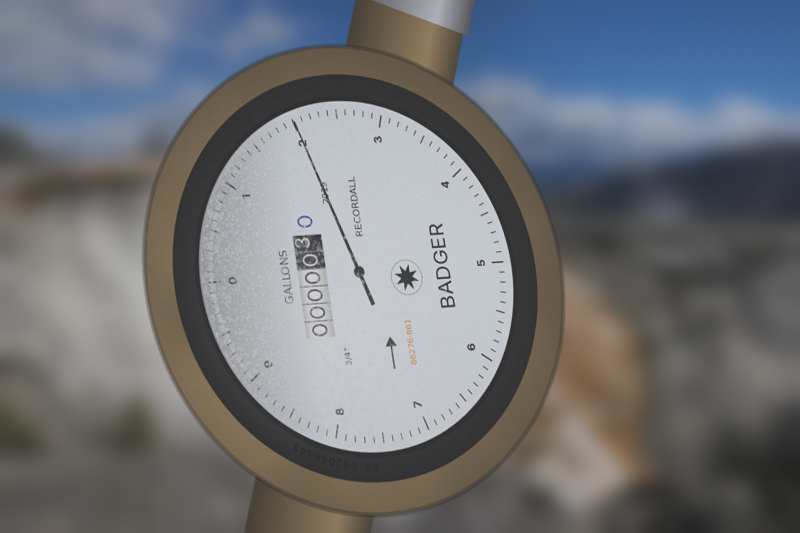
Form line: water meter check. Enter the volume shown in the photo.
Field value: 32.0 gal
